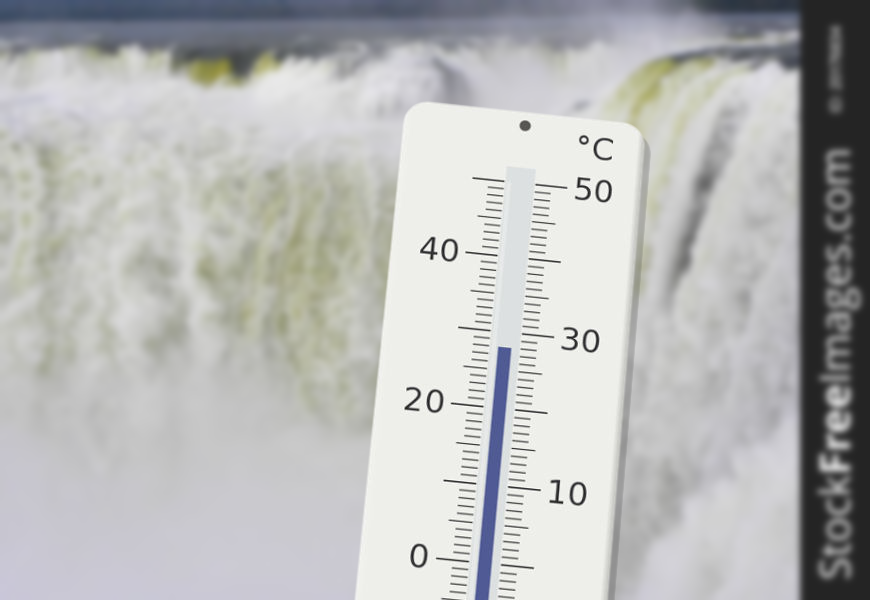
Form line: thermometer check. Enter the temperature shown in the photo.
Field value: 28 °C
